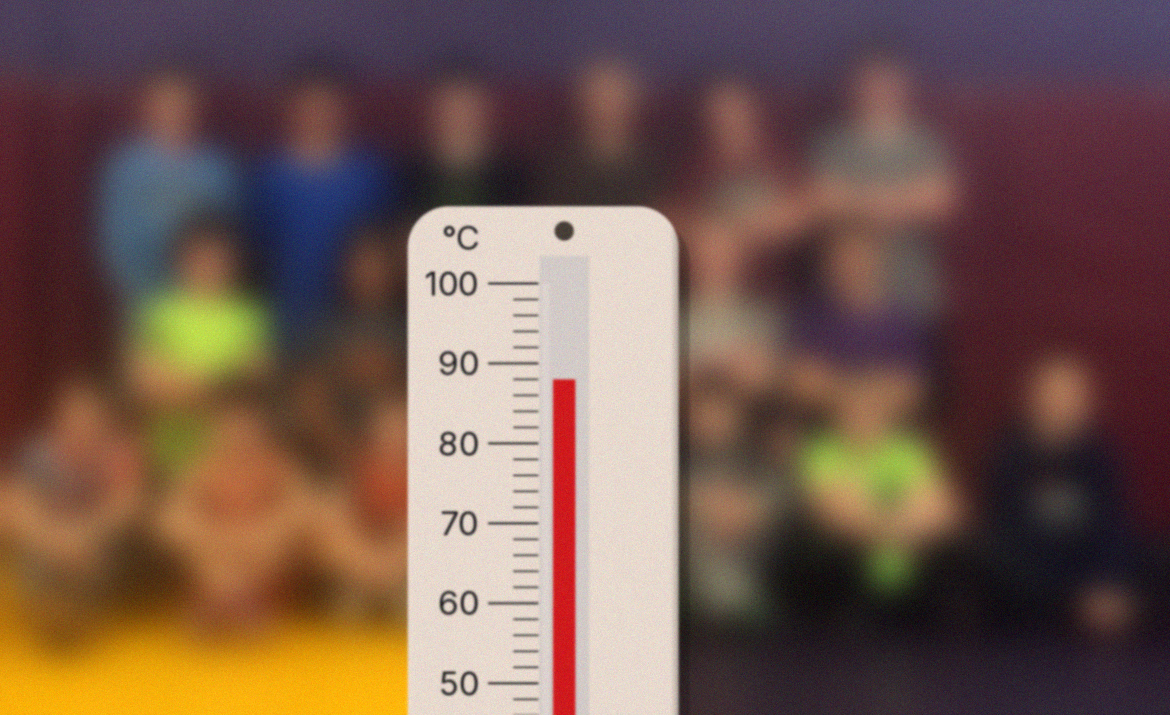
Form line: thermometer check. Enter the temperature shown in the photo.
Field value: 88 °C
